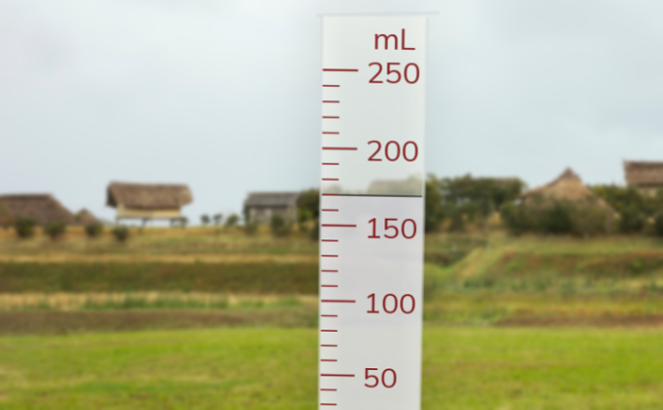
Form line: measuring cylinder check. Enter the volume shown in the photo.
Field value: 170 mL
